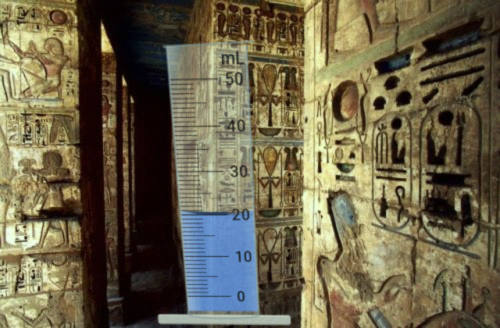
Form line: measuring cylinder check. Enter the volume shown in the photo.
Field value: 20 mL
